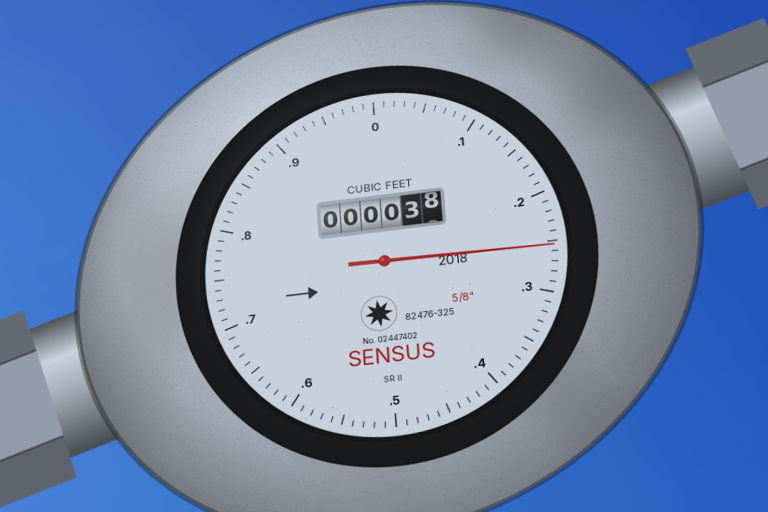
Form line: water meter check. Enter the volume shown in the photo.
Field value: 38.25 ft³
